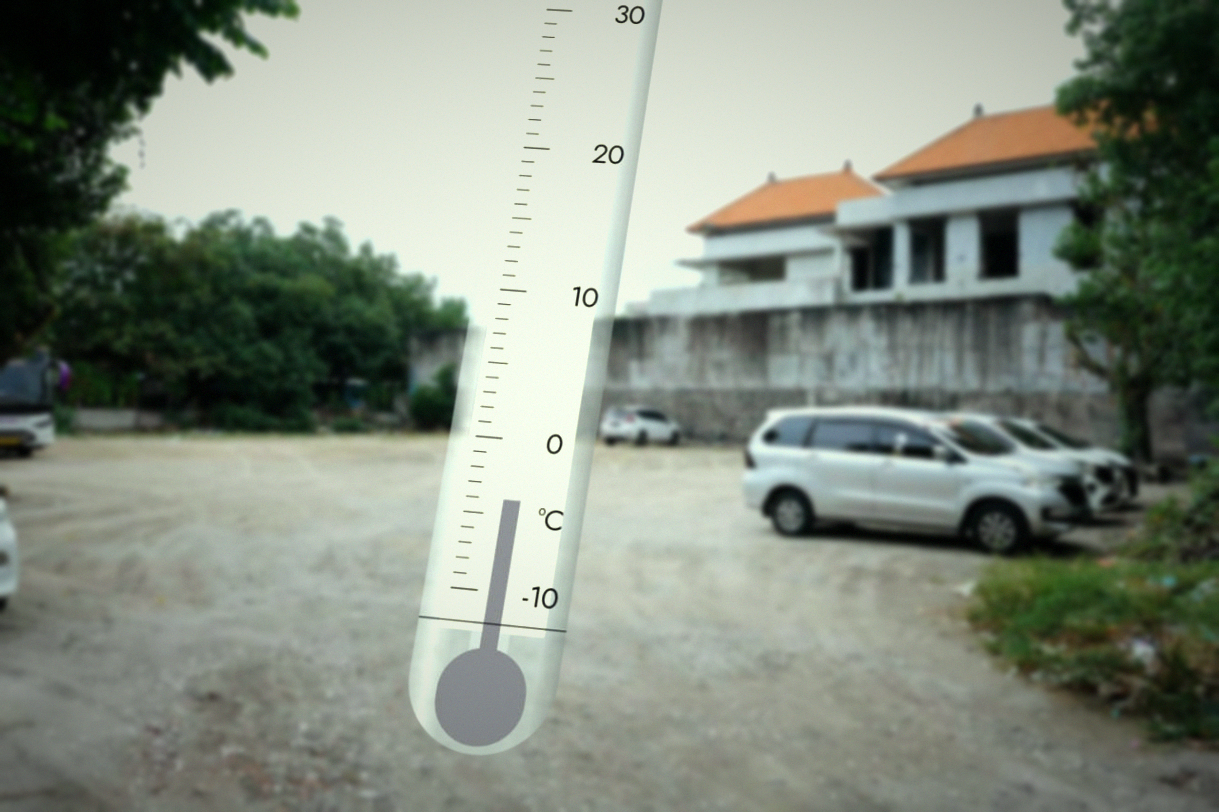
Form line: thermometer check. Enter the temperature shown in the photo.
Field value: -4 °C
